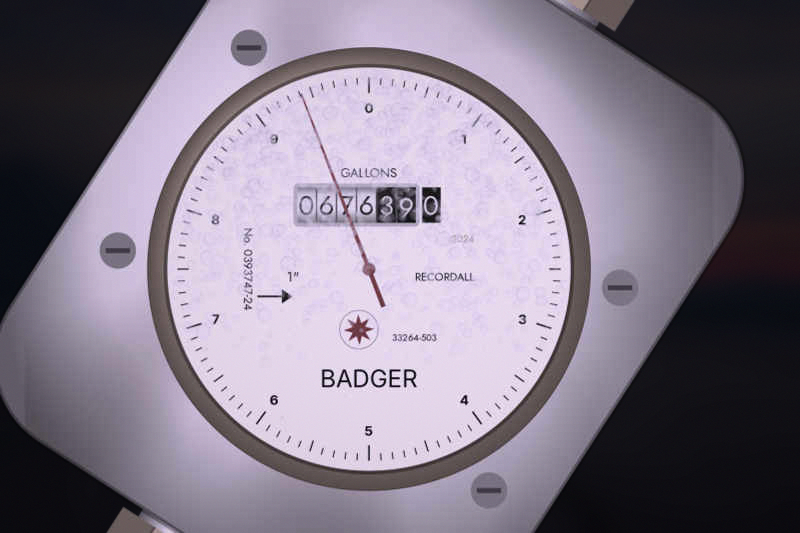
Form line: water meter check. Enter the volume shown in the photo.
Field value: 676389.4 gal
